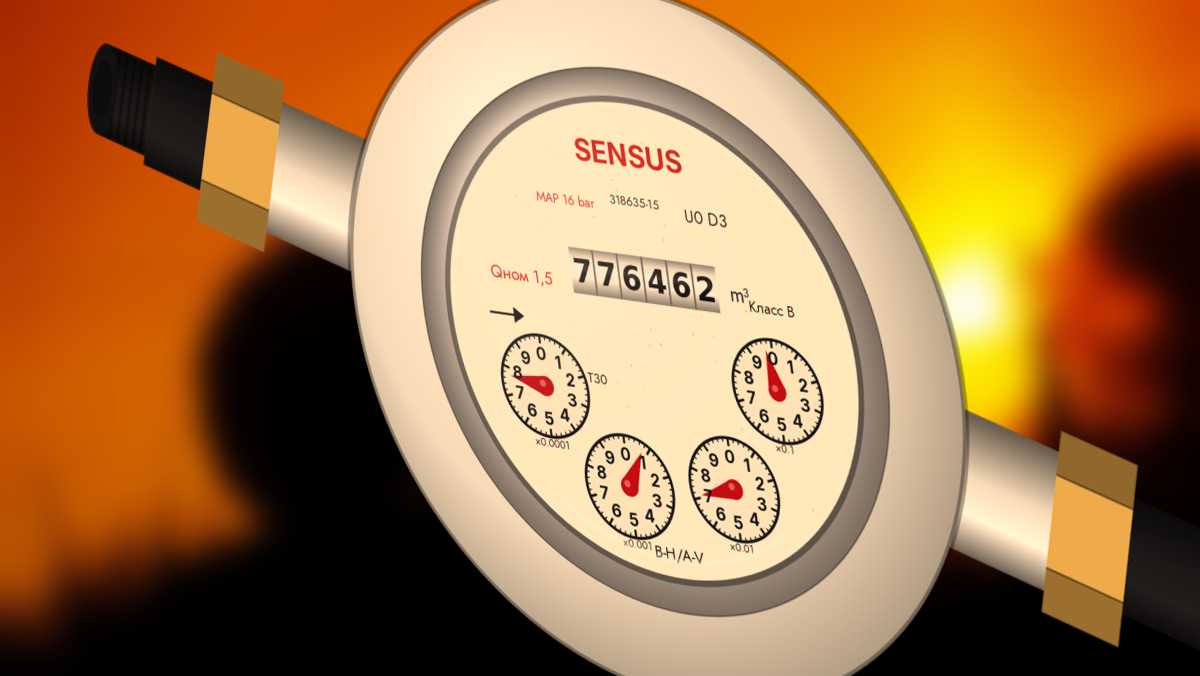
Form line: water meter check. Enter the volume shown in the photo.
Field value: 776461.9707 m³
